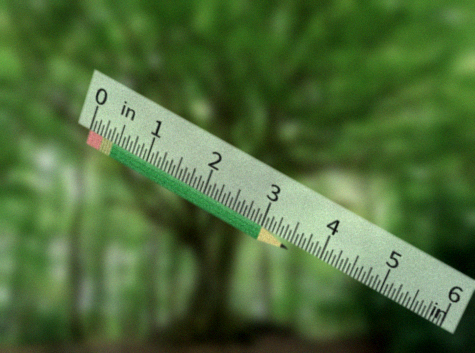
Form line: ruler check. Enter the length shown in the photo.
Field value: 3.5 in
